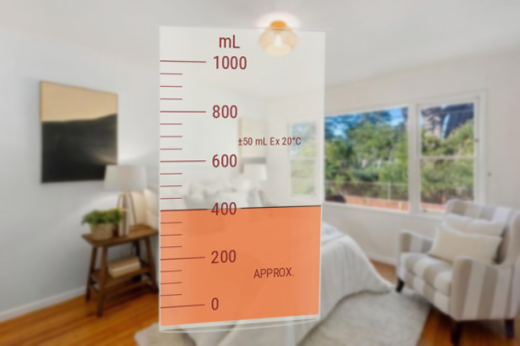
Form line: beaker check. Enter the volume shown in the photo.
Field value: 400 mL
